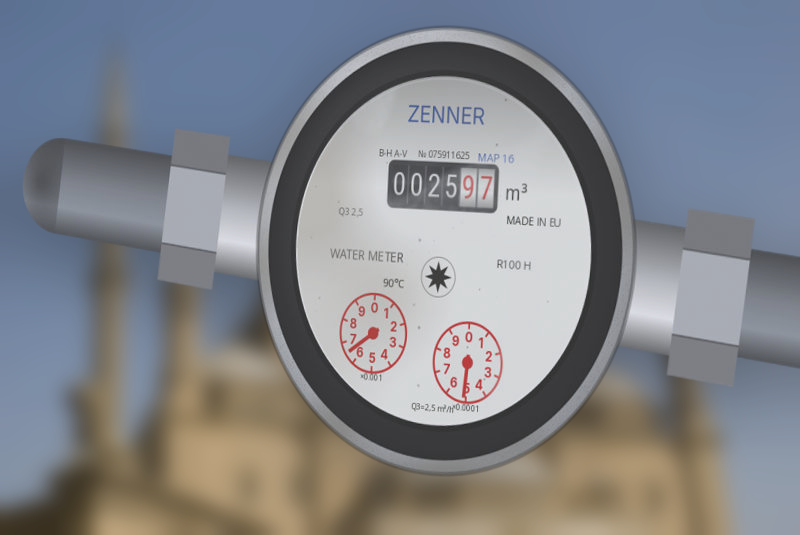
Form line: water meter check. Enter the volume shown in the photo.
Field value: 25.9765 m³
